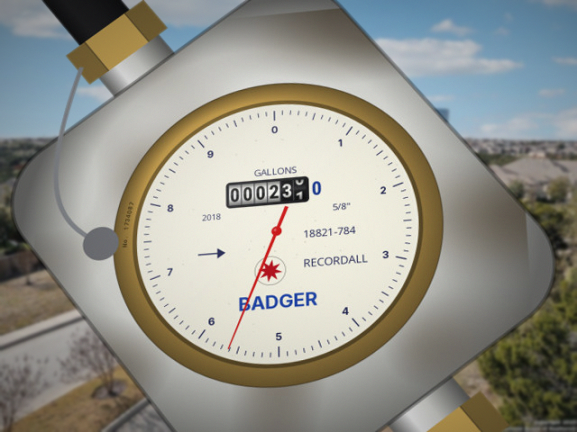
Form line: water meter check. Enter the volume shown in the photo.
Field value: 2305.6 gal
